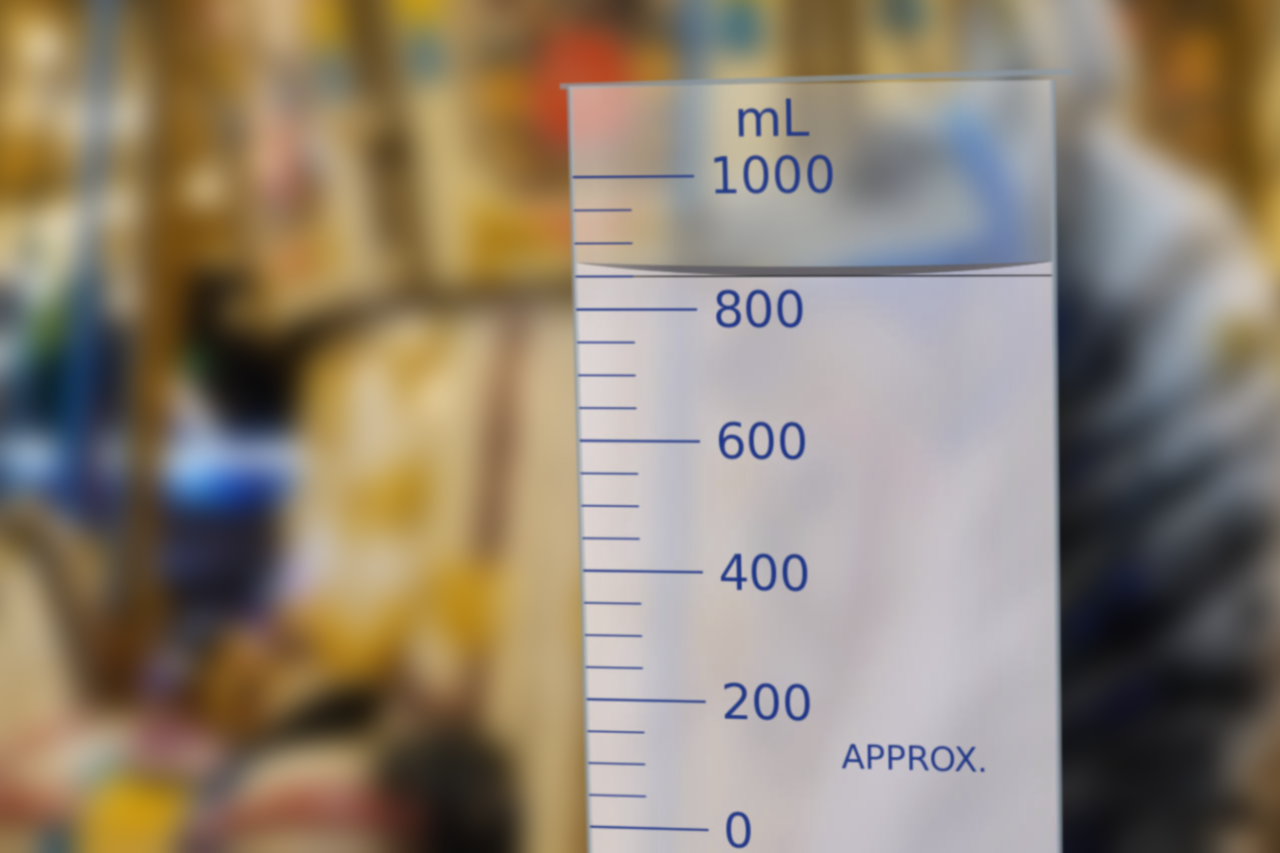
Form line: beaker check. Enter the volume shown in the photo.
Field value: 850 mL
